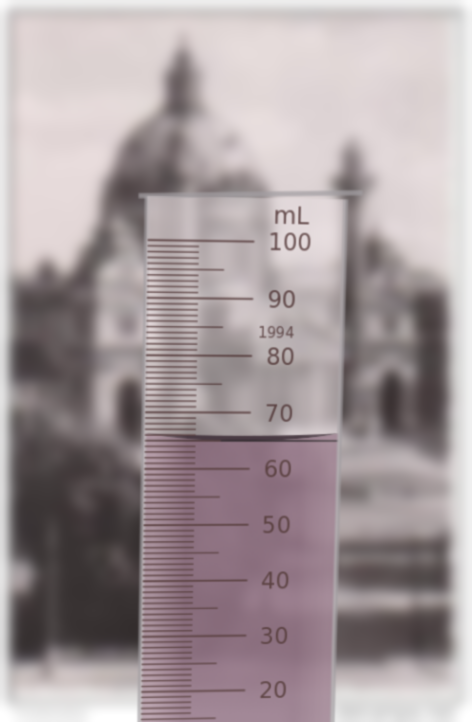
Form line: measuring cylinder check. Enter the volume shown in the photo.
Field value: 65 mL
